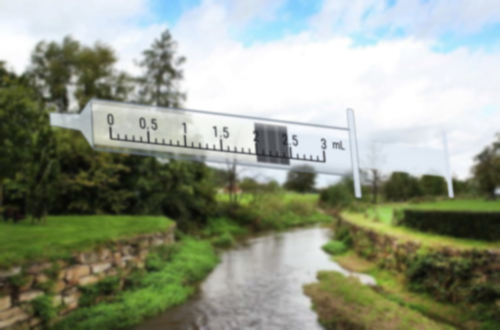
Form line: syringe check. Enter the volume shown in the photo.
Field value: 2 mL
